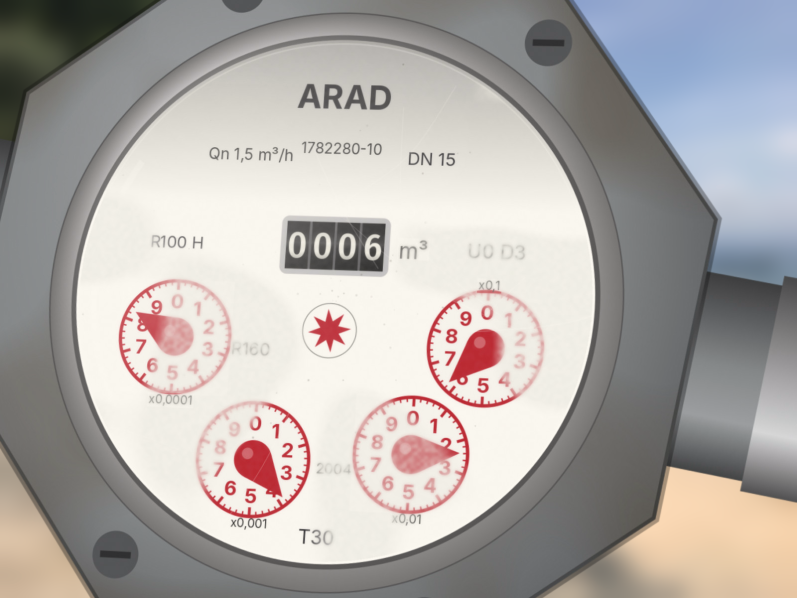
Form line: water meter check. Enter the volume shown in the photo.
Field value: 6.6238 m³
